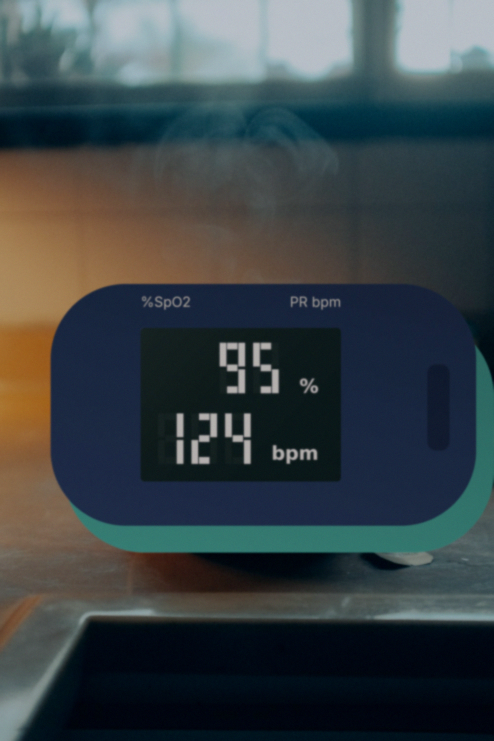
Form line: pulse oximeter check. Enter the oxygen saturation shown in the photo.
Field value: 95 %
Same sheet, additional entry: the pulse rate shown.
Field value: 124 bpm
